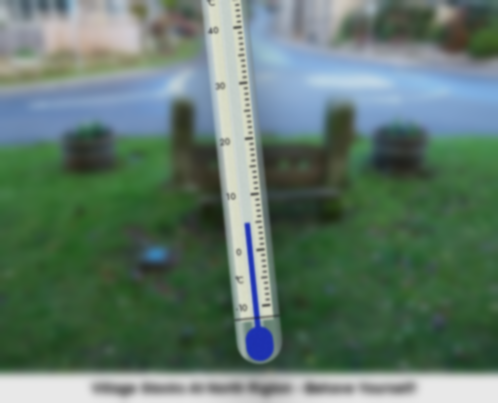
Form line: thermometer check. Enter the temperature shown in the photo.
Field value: 5 °C
